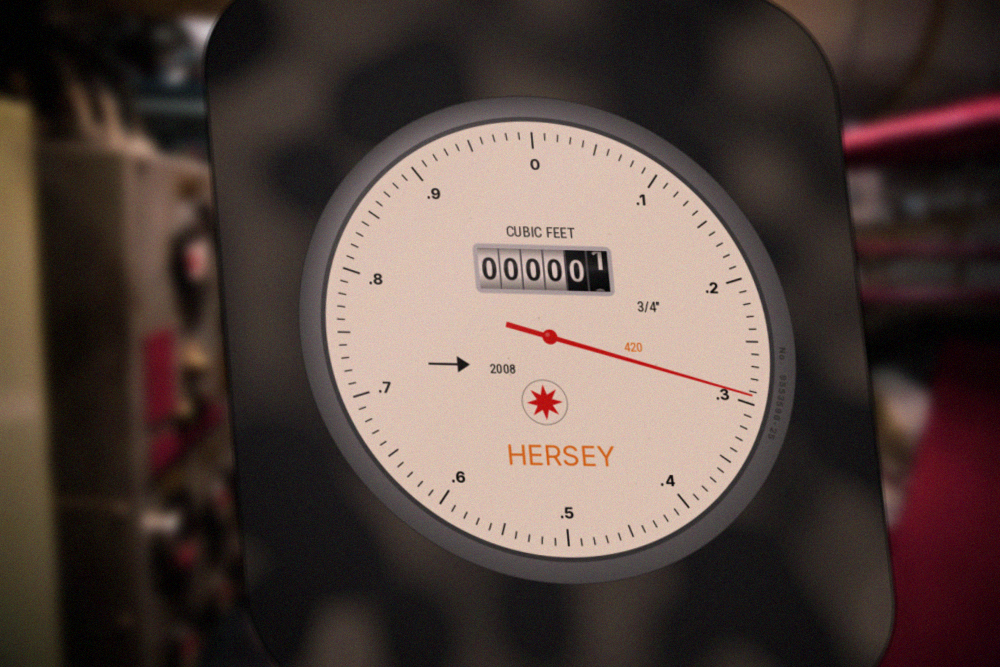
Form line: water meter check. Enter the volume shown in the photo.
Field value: 1.29 ft³
